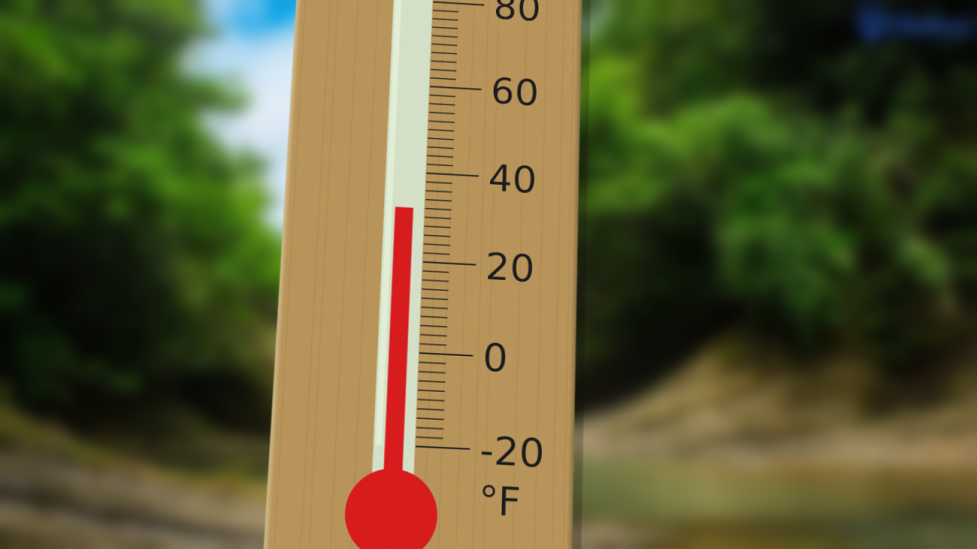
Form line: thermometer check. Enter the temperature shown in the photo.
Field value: 32 °F
